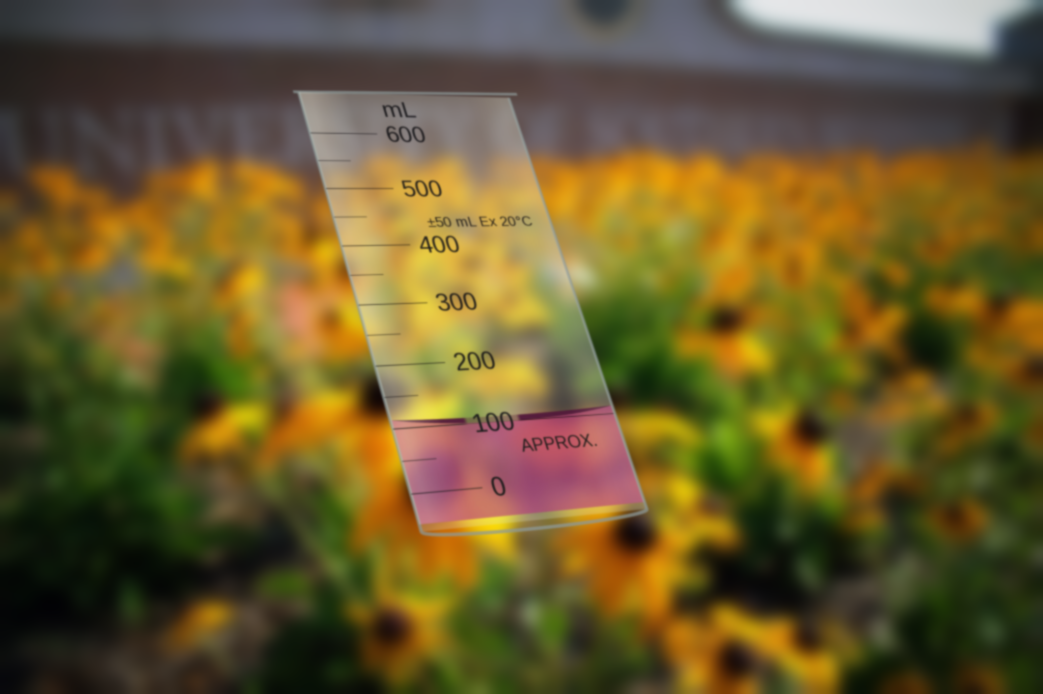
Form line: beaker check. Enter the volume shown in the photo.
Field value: 100 mL
